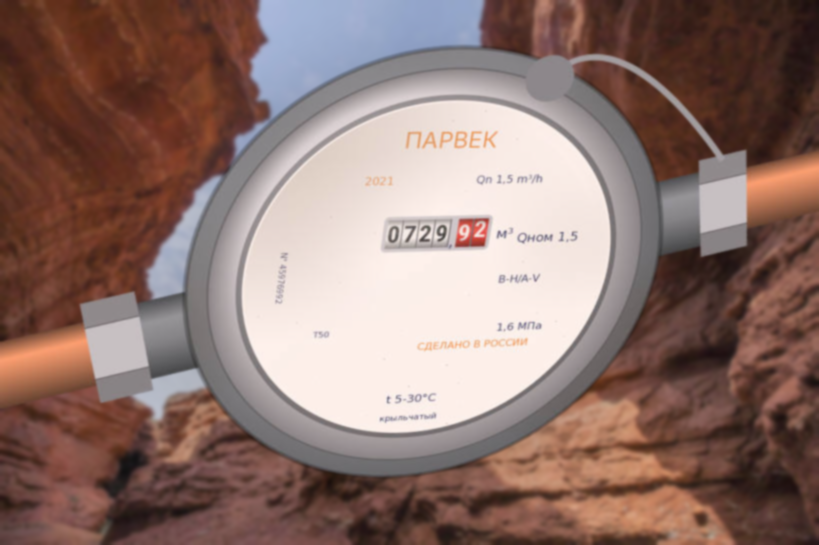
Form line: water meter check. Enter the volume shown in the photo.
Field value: 729.92 m³
